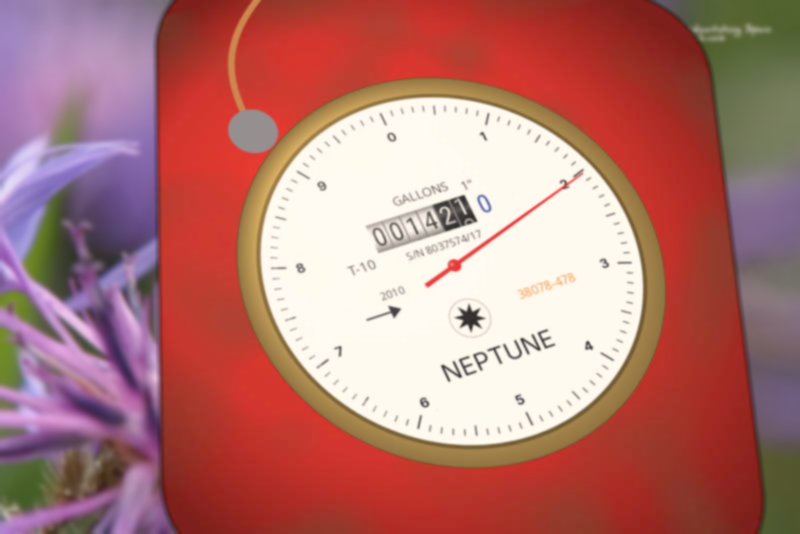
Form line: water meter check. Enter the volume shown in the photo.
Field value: 14212.0 gal
